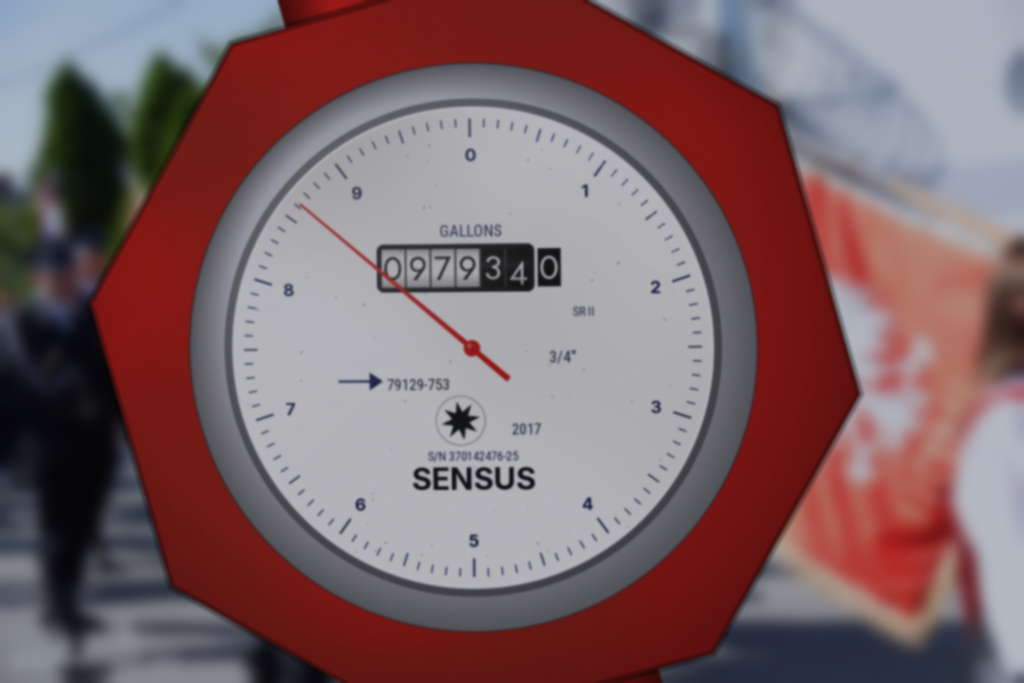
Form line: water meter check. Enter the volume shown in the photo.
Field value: 979338.6 gal
